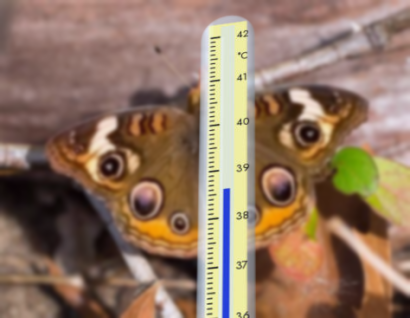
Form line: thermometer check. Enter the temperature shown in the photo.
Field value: 38.6 °C
